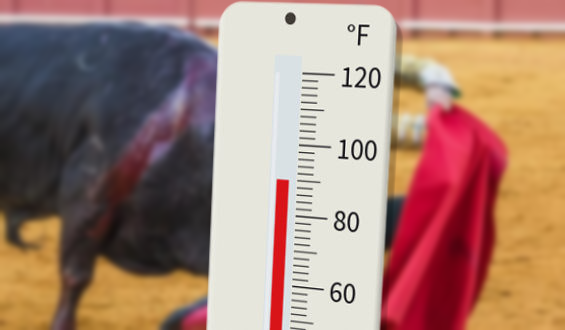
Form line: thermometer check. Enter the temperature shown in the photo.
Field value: 90 °F
